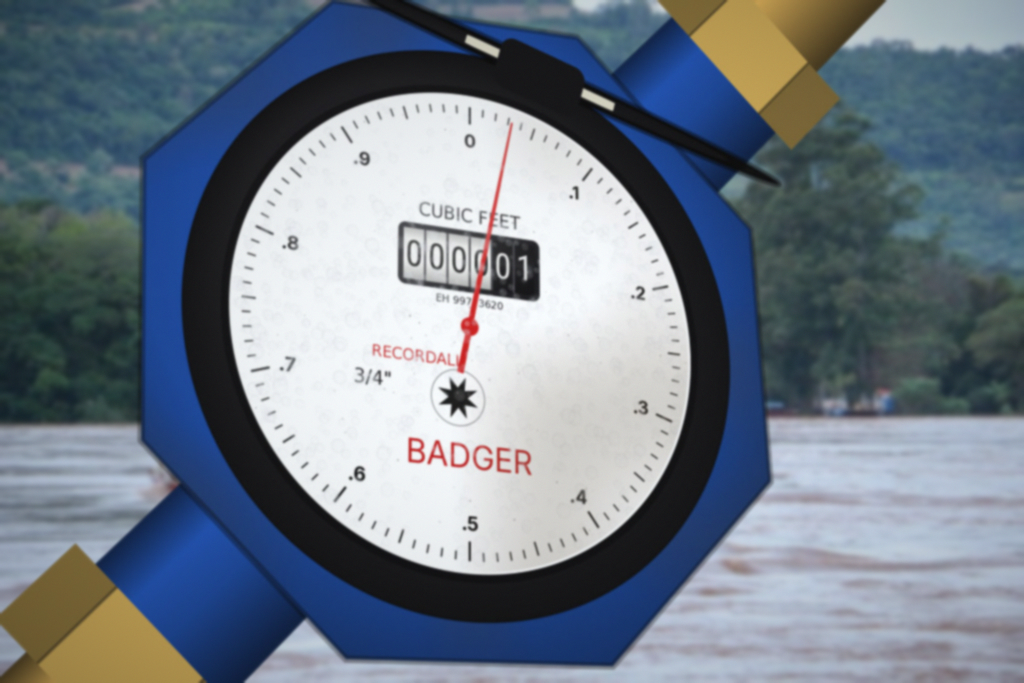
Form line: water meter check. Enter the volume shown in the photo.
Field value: 1.03 ft³
